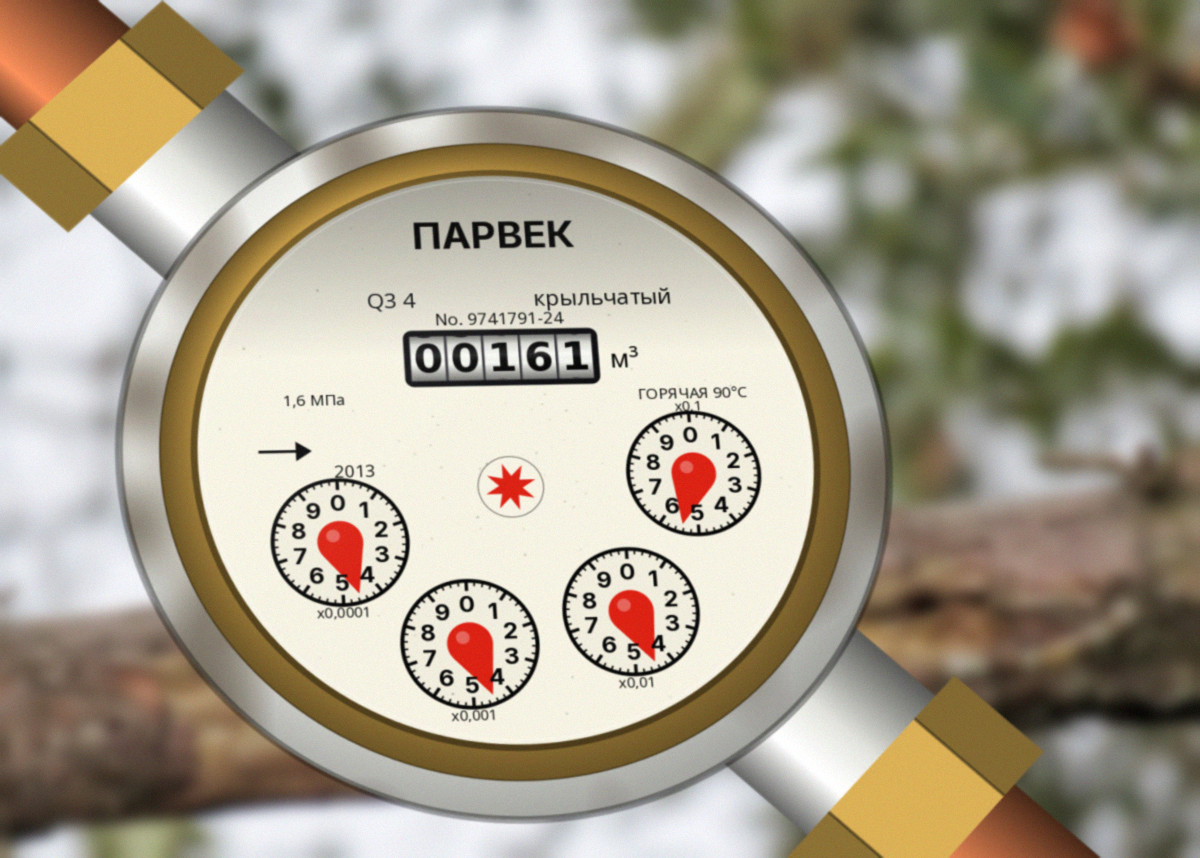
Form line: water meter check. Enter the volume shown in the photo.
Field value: 161.5444 m³
